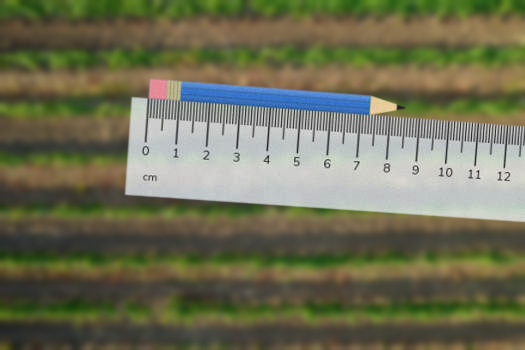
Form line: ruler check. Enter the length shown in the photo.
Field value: 8.5 cm
